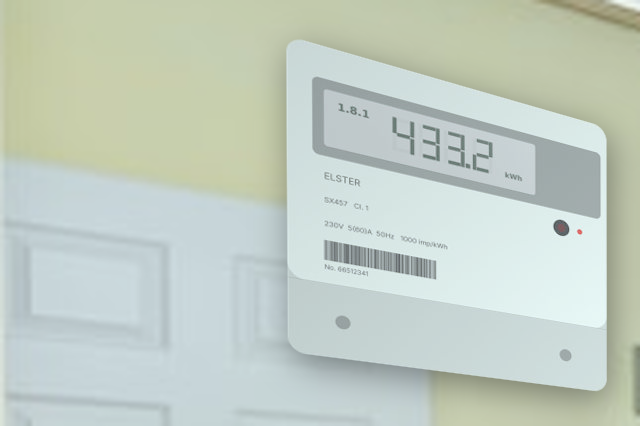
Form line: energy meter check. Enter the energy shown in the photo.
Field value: 433.2 kWh
